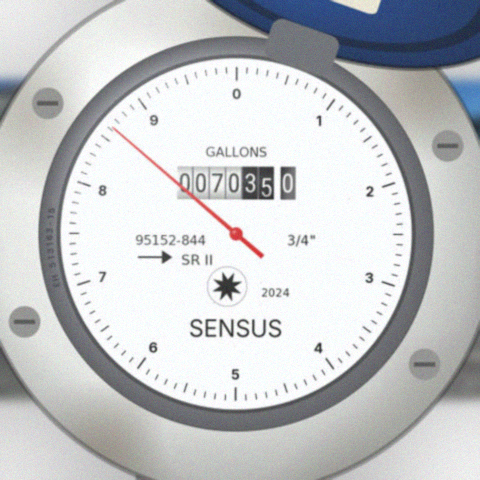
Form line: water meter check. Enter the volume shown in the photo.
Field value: 70348.6 gal
